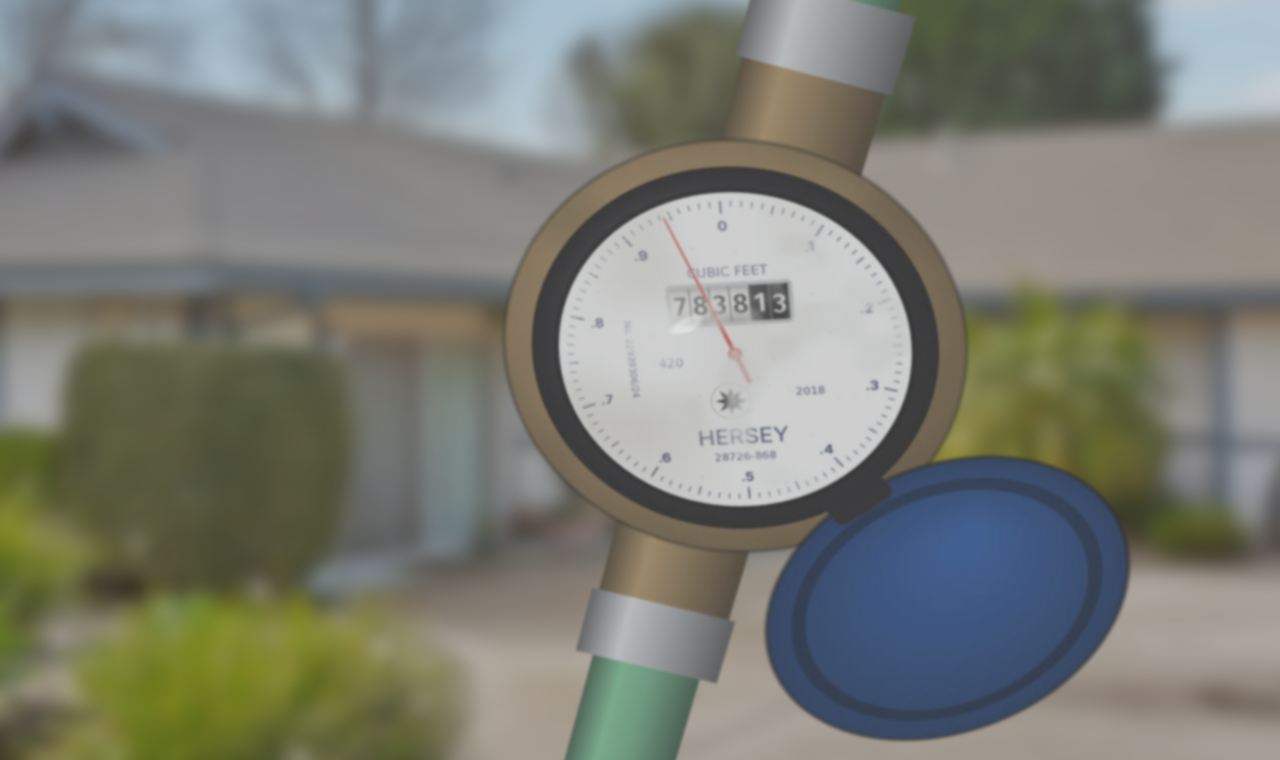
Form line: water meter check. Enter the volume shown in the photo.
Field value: 783812.94 ft³
